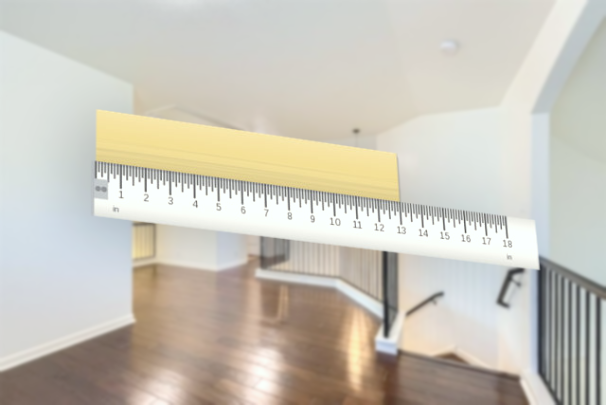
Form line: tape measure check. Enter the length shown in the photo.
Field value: 13 in
